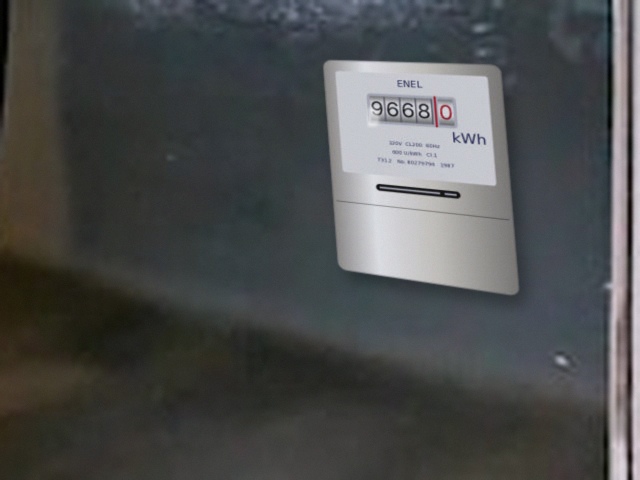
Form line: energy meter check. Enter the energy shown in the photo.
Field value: 9668.0 kWh
